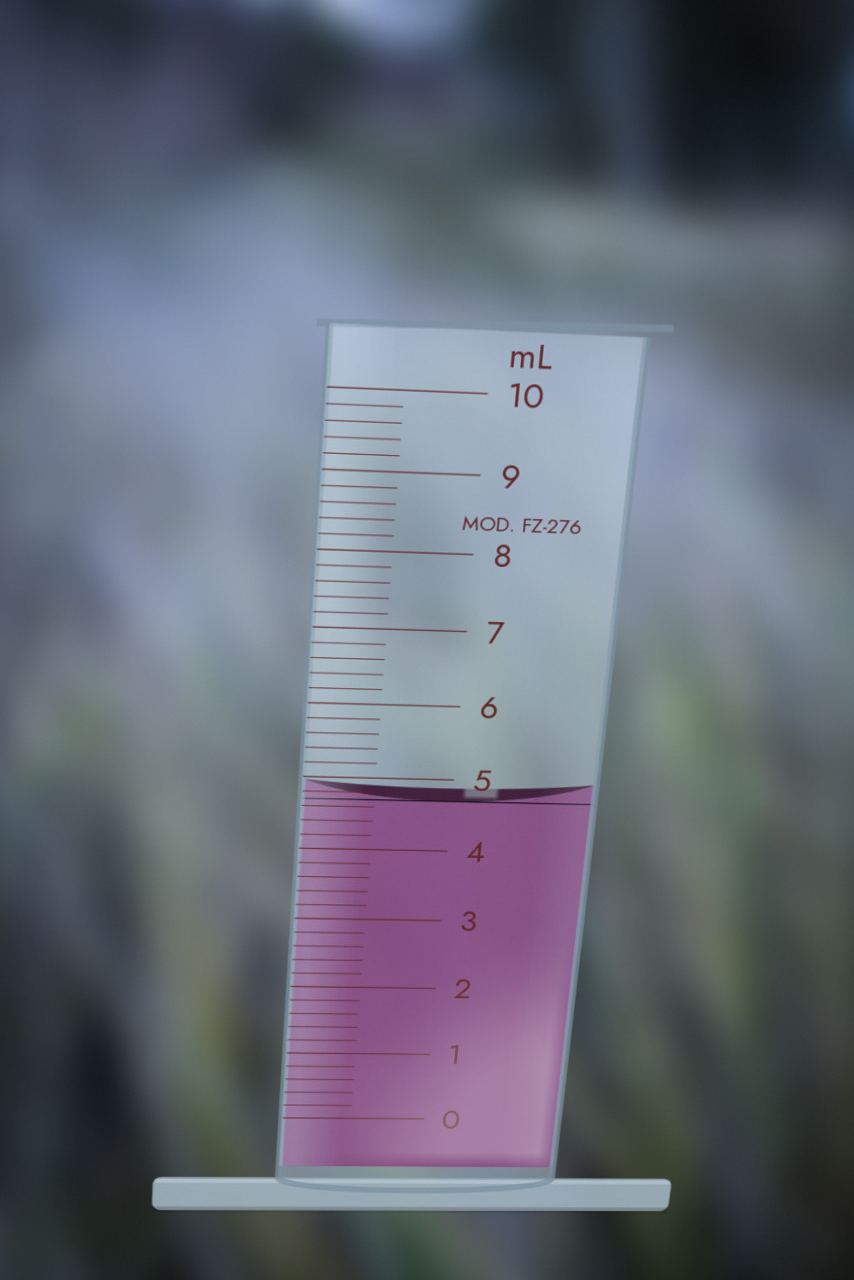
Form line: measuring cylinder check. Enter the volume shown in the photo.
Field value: 4.7 mL
